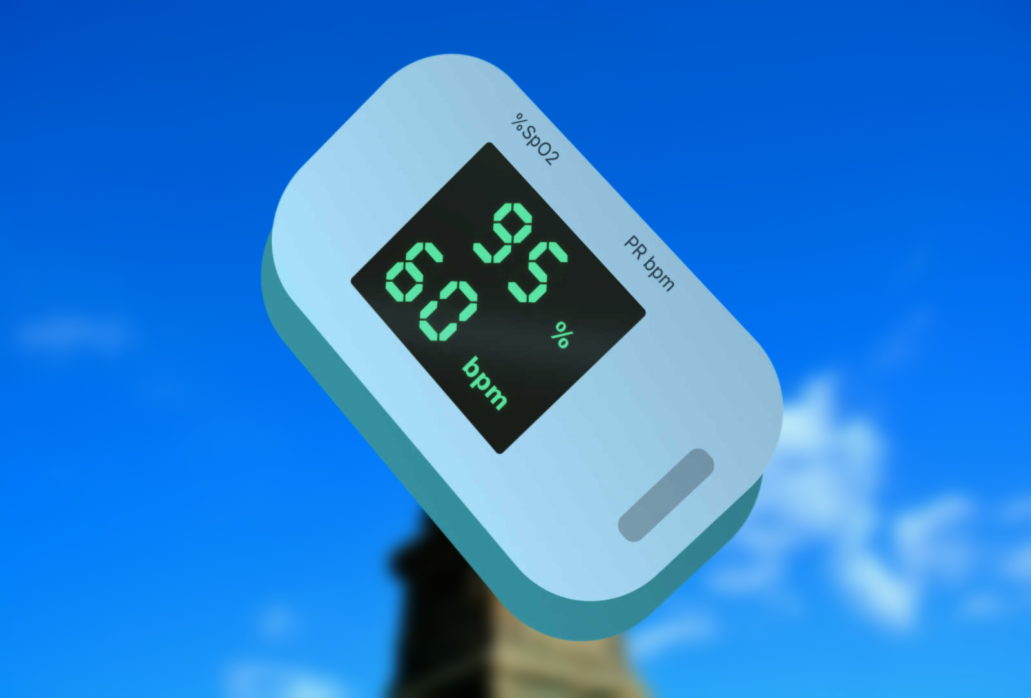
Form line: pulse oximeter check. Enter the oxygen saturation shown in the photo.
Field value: 95 %
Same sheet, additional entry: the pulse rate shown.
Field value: 60 bpm
